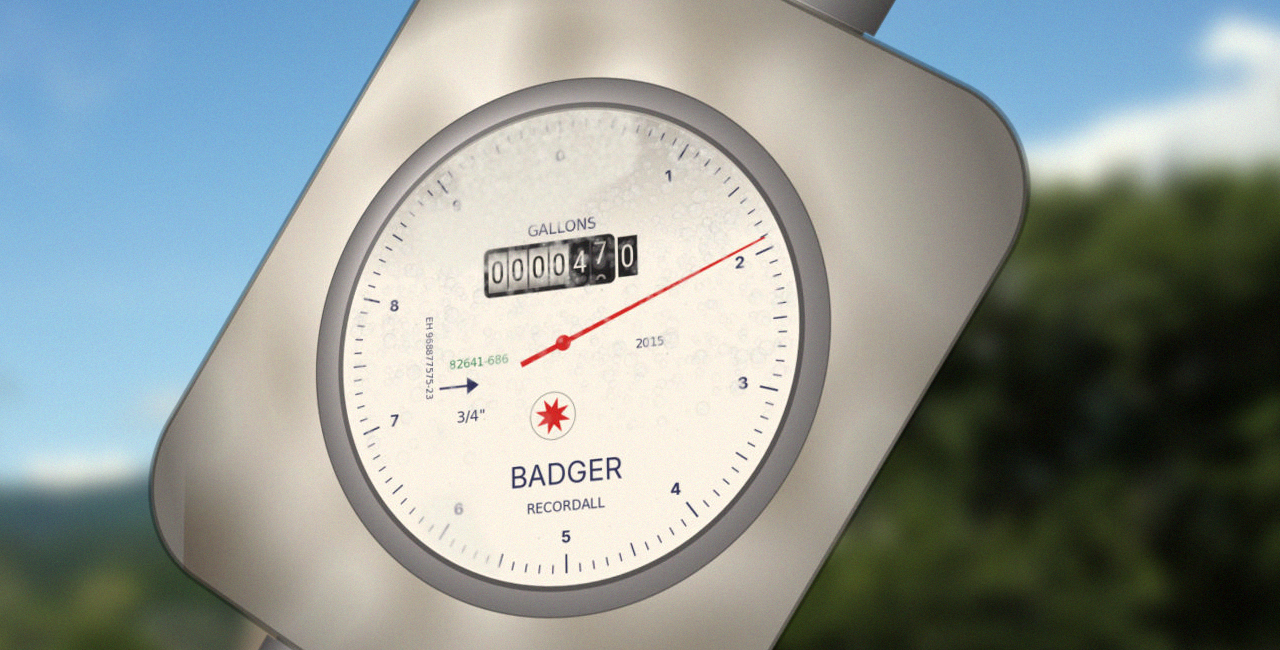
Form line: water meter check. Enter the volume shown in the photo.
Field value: 471.9 gal
